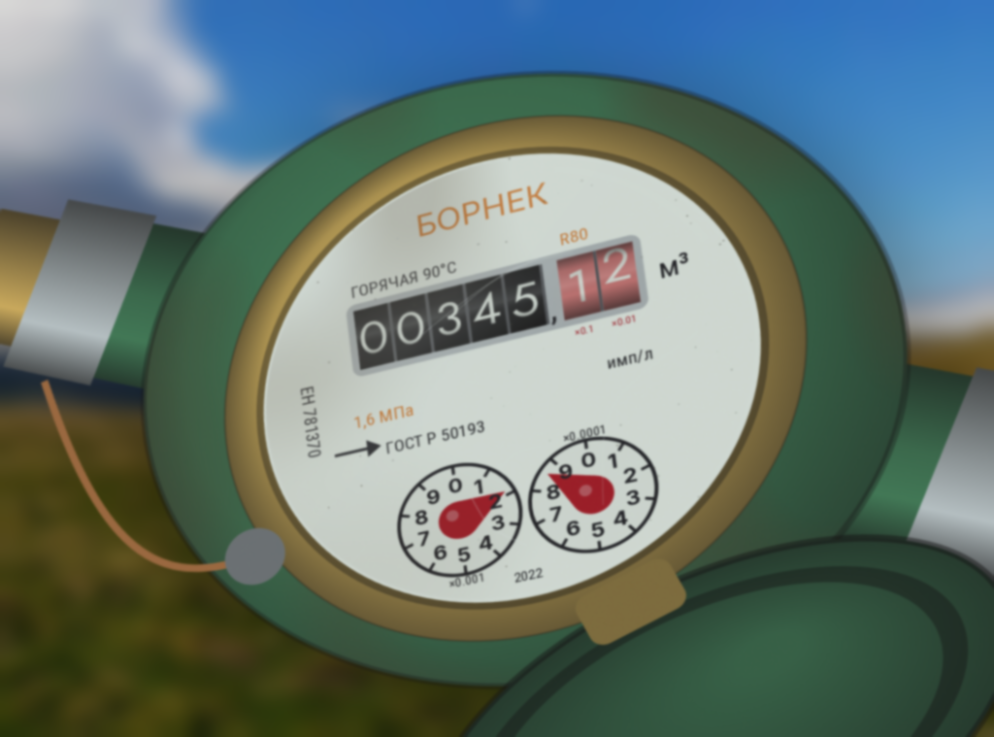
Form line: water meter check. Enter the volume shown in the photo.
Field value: 345.1218 m³
